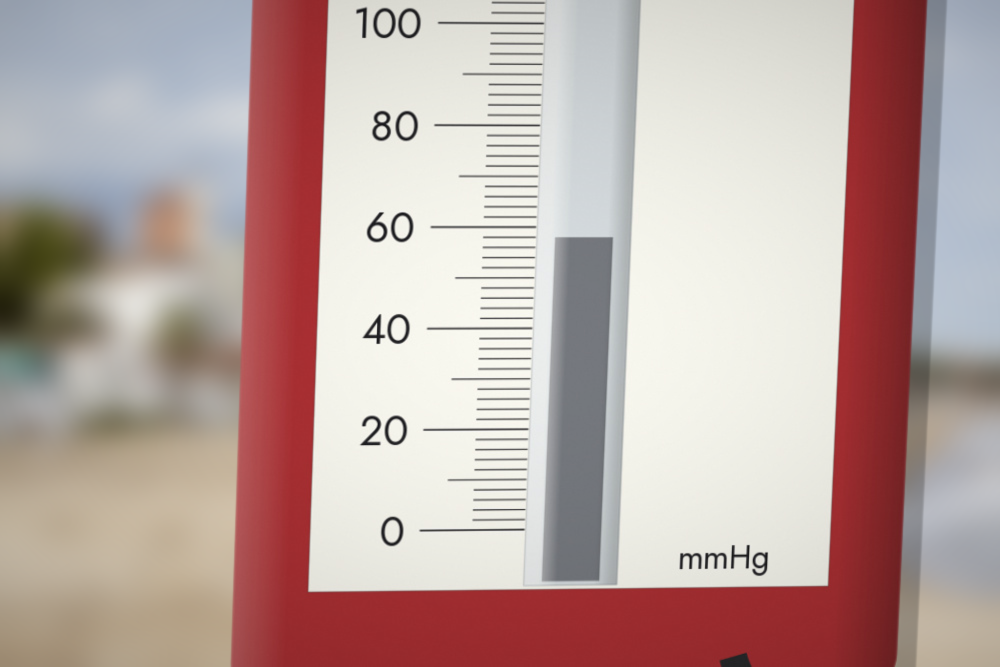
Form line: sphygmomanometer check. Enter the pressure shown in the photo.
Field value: 58 mmHg
